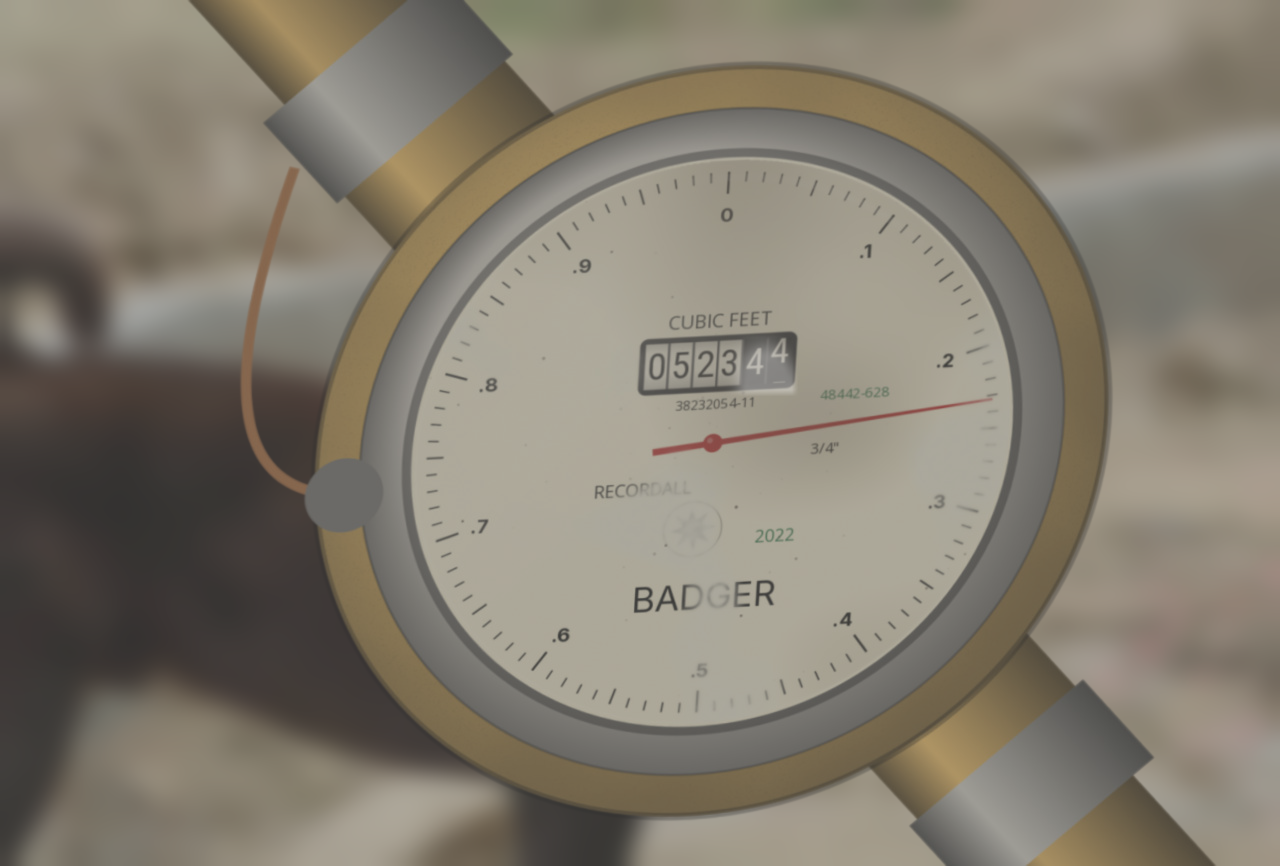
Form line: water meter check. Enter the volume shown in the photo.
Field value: 52344.23 ft³
